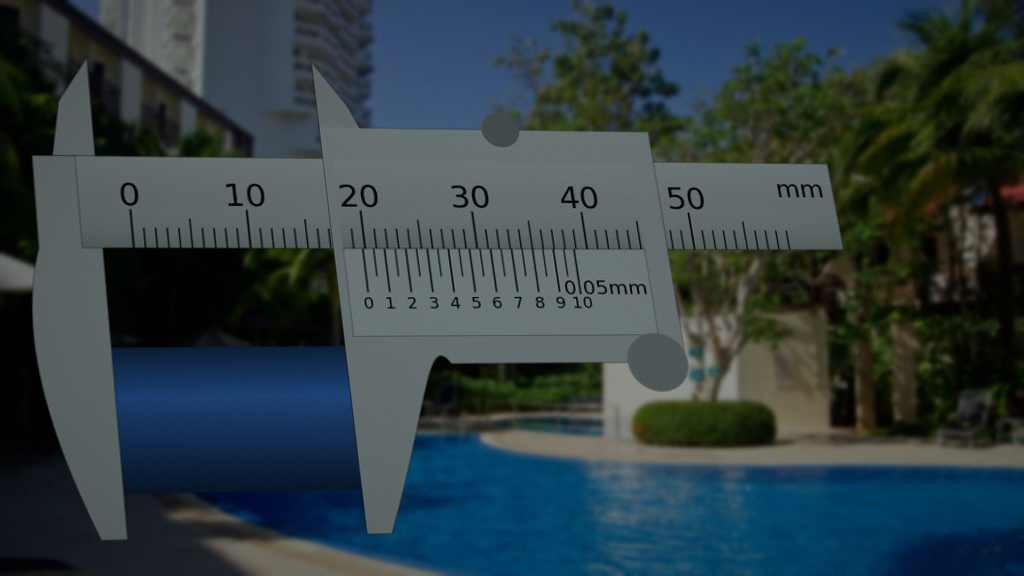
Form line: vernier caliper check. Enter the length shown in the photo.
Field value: 19.8 mm
